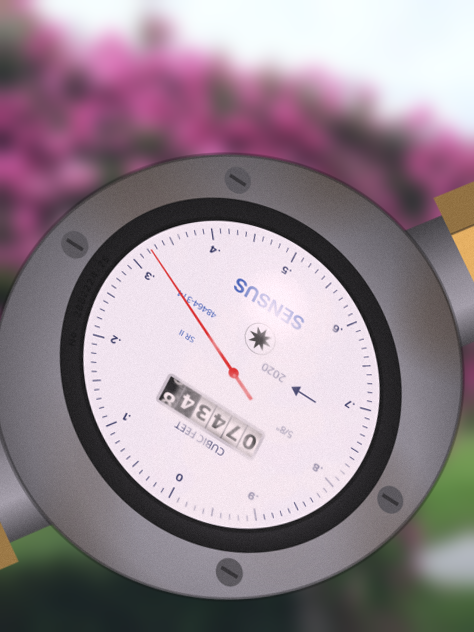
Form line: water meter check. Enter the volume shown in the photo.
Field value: 74348.32 ft³
